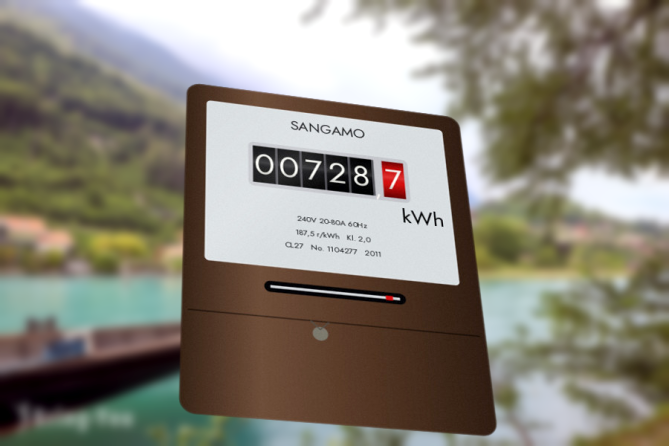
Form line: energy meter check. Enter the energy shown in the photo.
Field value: 728.7 kWh
